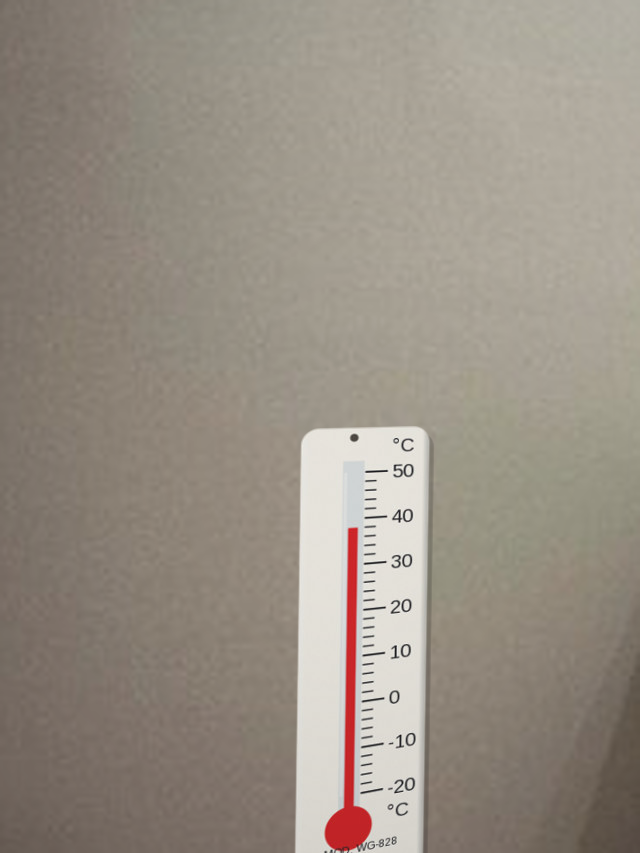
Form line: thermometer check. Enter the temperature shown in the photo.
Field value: 38 °C
